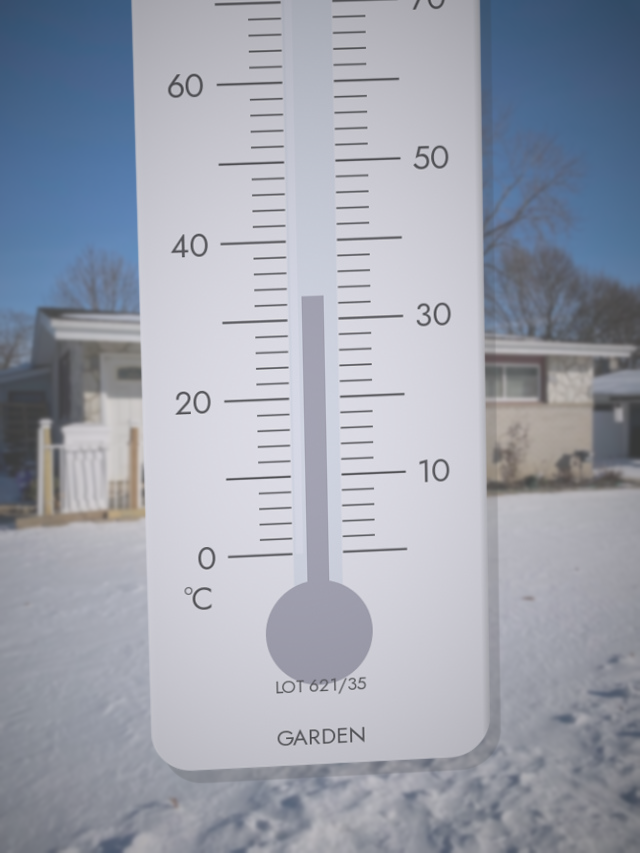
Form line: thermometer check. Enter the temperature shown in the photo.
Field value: 33 °C
